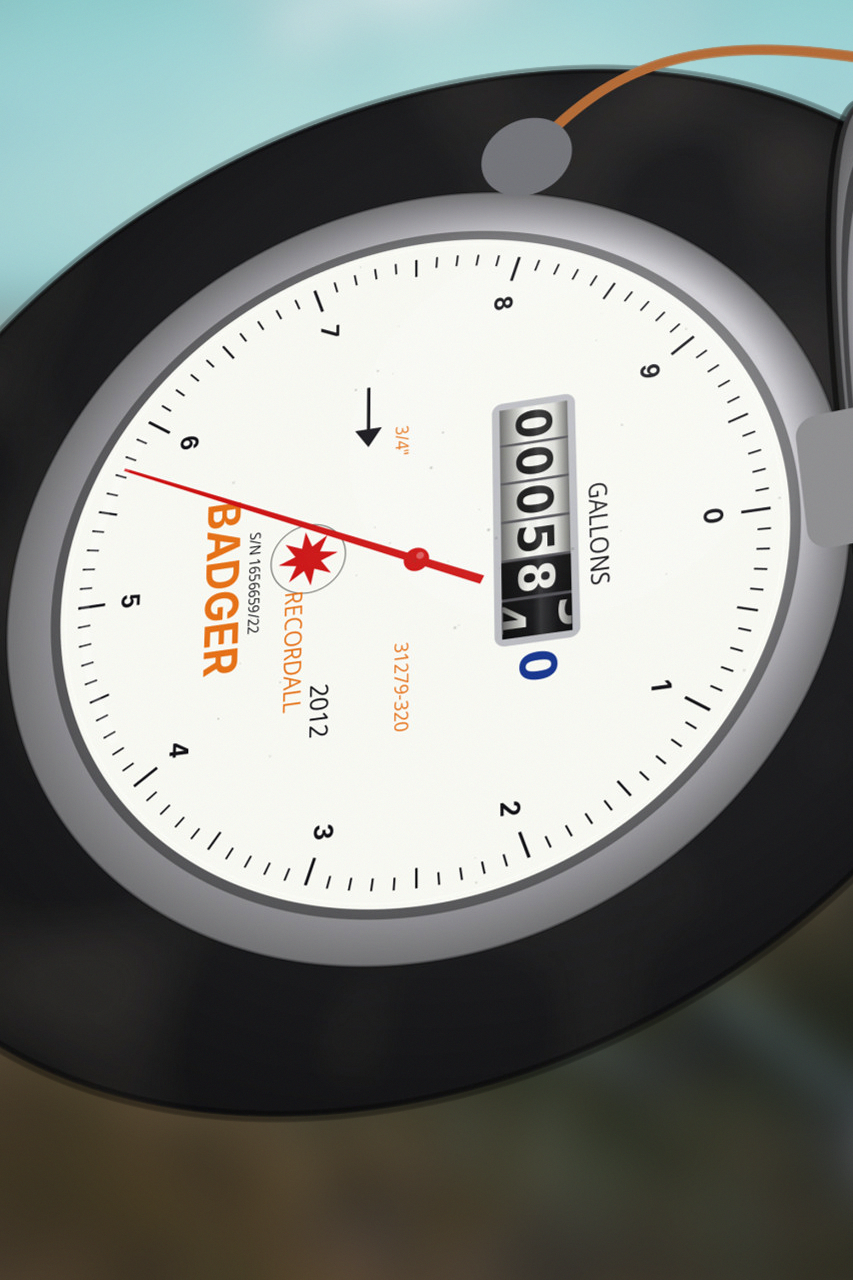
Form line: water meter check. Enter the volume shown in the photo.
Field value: 5835.7 gal
